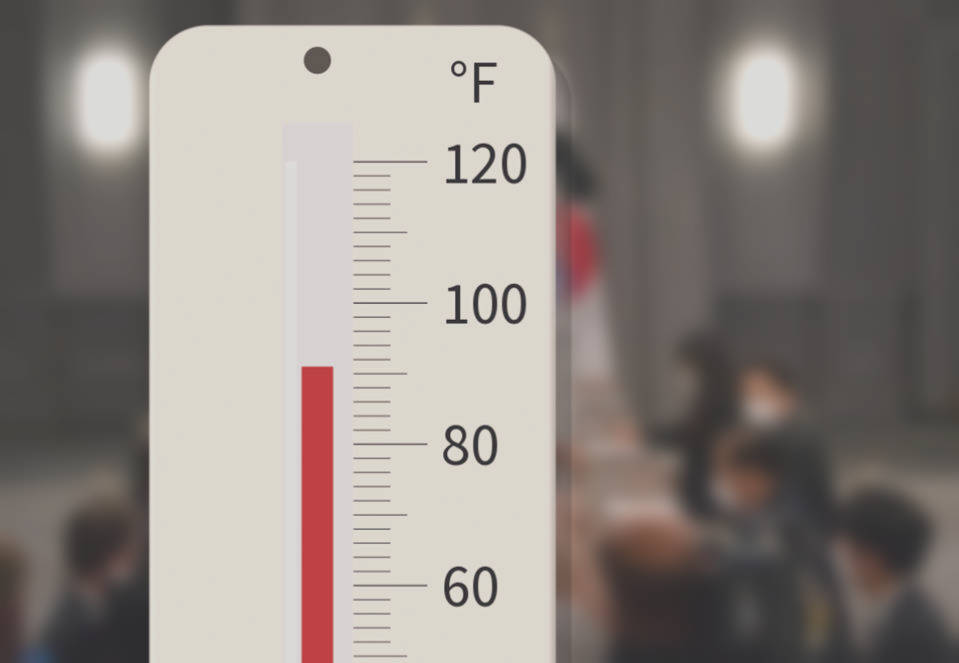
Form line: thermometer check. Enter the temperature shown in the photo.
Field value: 91 °F
